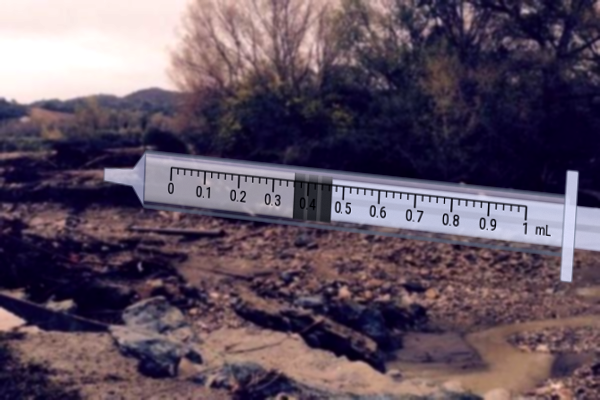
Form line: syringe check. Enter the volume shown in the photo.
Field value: 0.36 mL
